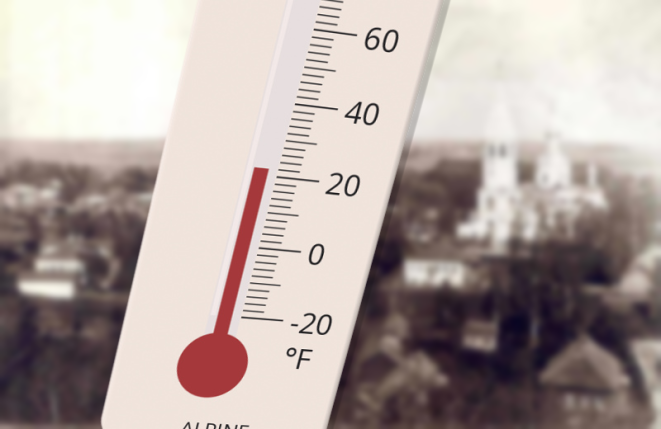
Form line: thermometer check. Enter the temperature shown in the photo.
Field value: 22 °F
